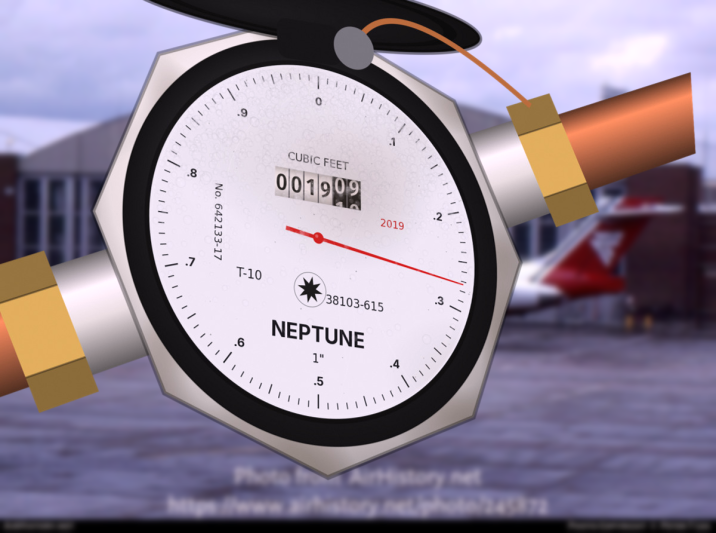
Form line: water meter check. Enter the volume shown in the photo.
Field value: 1909.27 ft³
